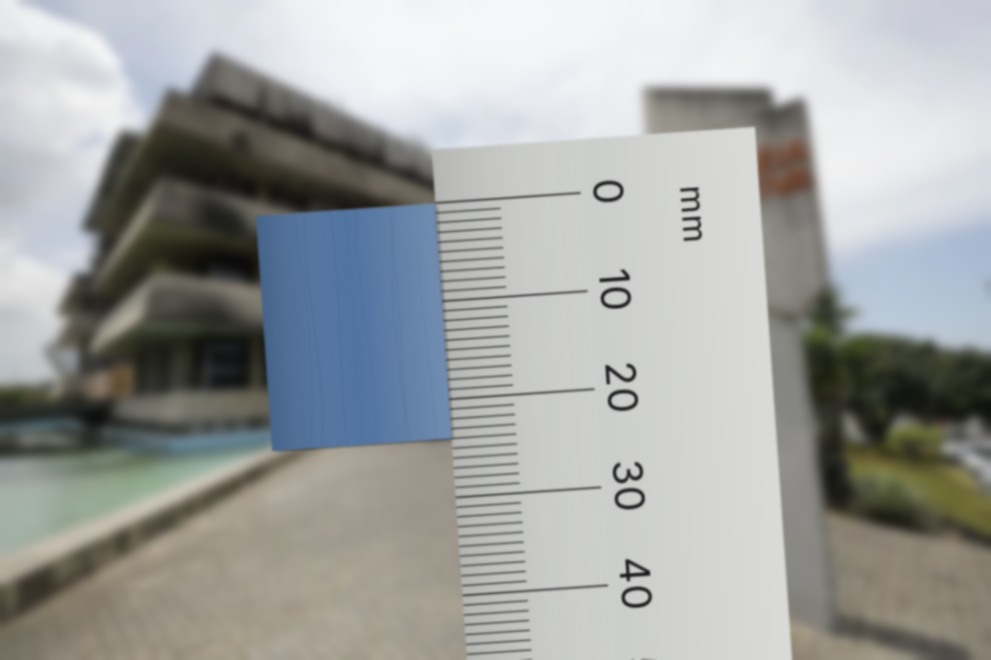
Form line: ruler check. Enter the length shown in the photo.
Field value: 24 mm
